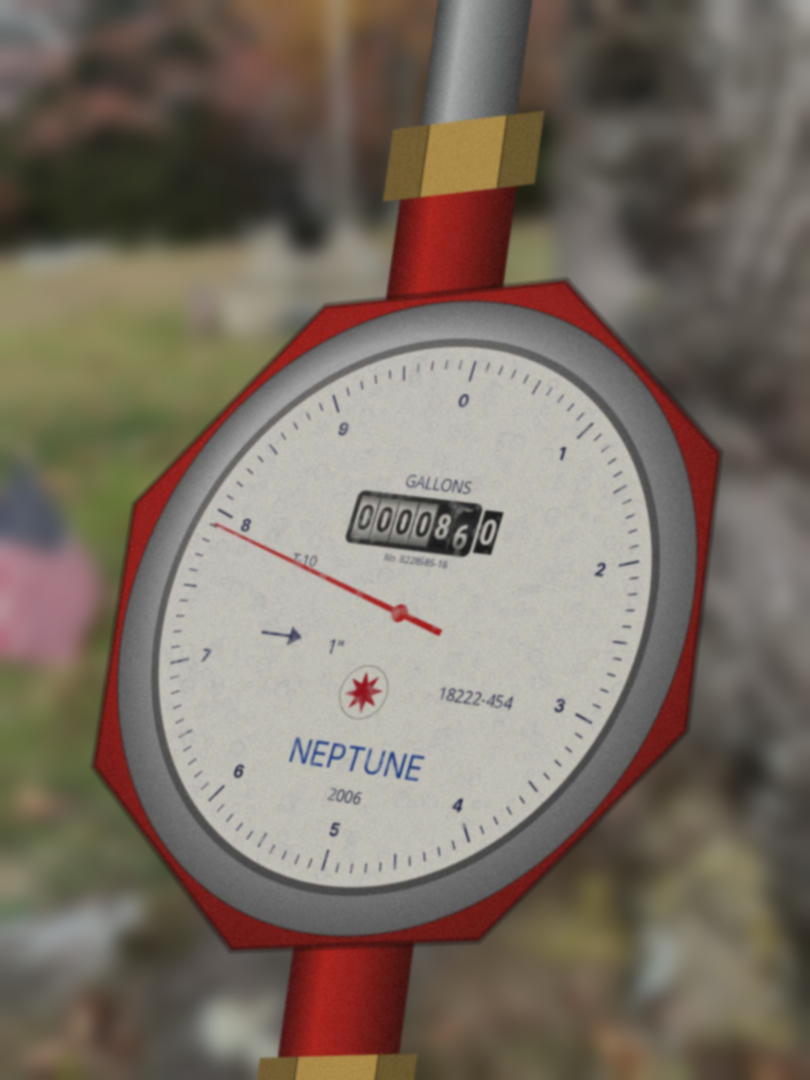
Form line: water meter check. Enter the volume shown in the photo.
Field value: 857.9 gal
